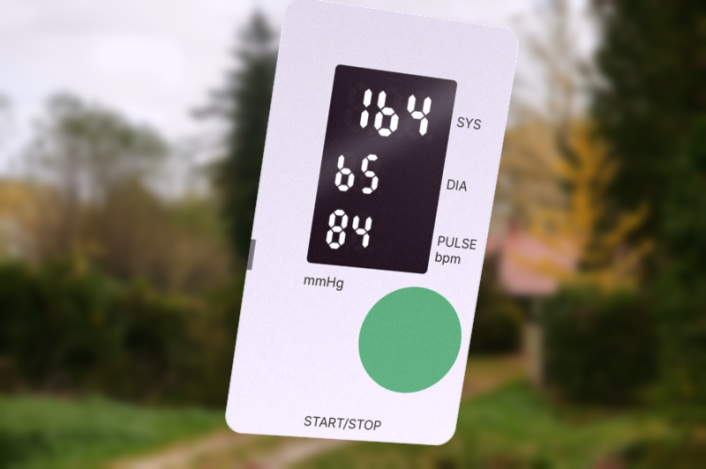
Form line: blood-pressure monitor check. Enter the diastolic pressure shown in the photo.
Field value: 65 mmHg
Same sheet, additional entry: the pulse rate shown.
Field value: 84 bpm
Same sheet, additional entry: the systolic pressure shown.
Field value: 164 mmHg
